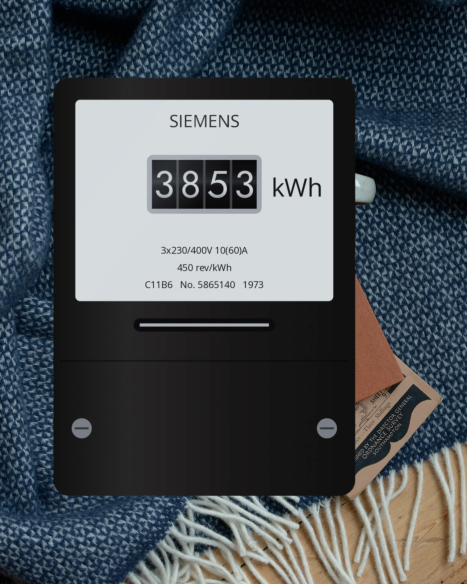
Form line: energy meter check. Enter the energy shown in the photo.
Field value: 3853 kWh
